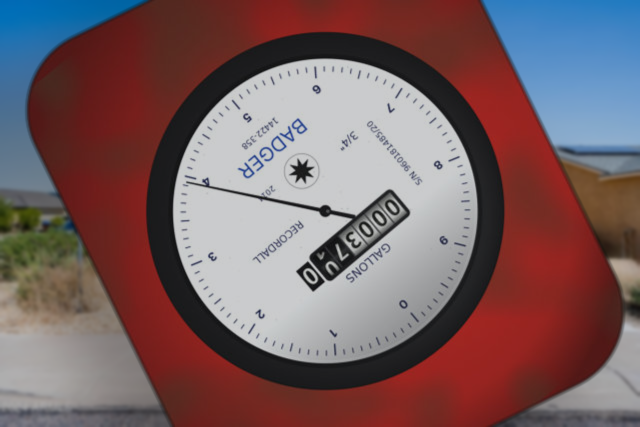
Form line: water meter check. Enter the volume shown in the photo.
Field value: 3703.9 gal
